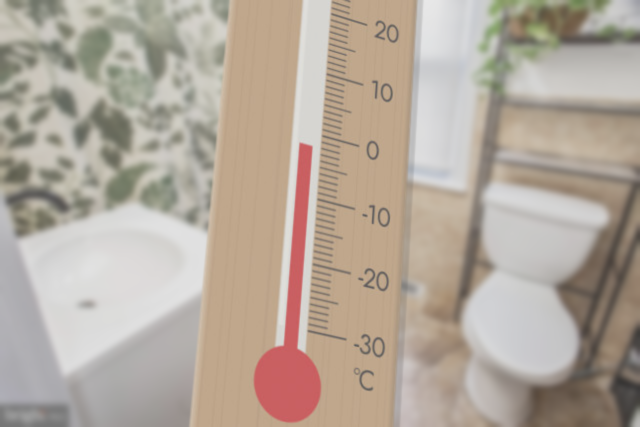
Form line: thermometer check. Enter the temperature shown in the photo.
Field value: -2 °C
